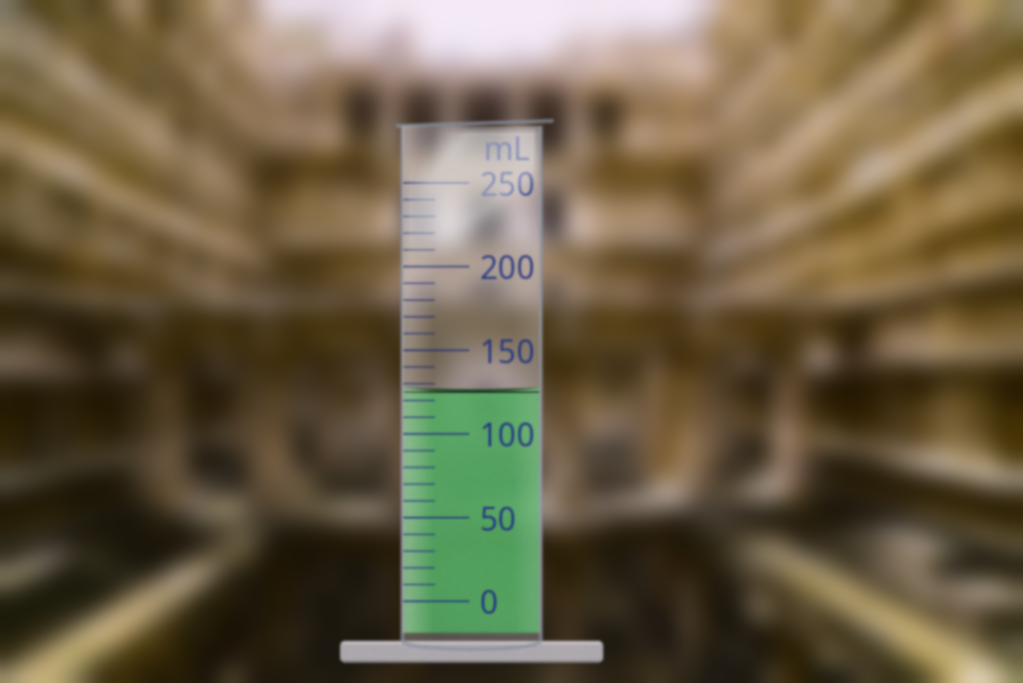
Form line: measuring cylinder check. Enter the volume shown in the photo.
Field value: 125 mL
